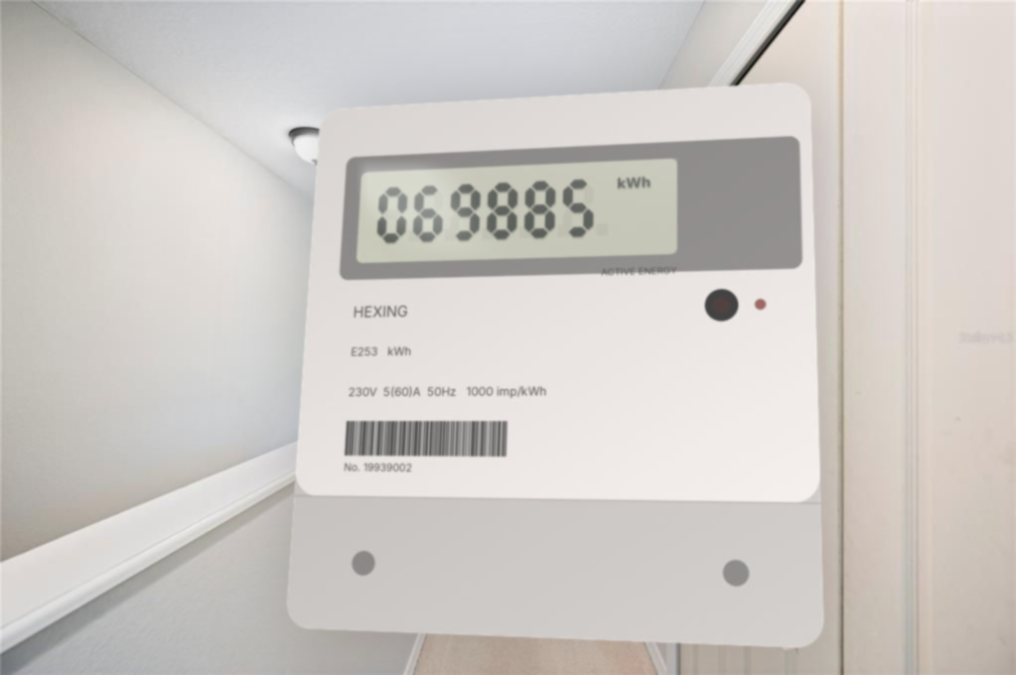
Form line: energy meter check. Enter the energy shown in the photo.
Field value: 69885 kWh
